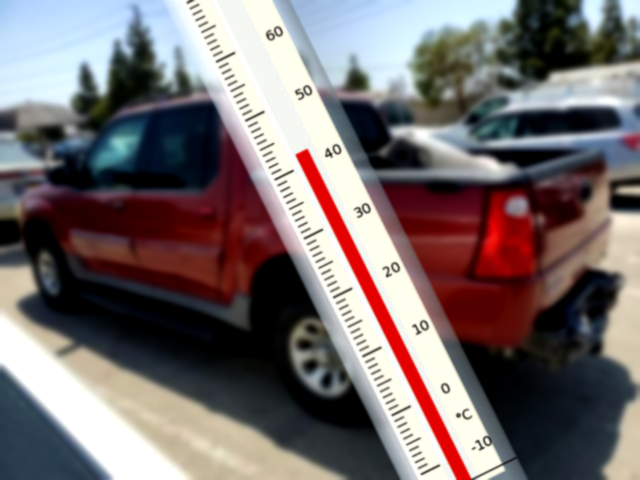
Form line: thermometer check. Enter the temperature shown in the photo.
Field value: 42 °C
